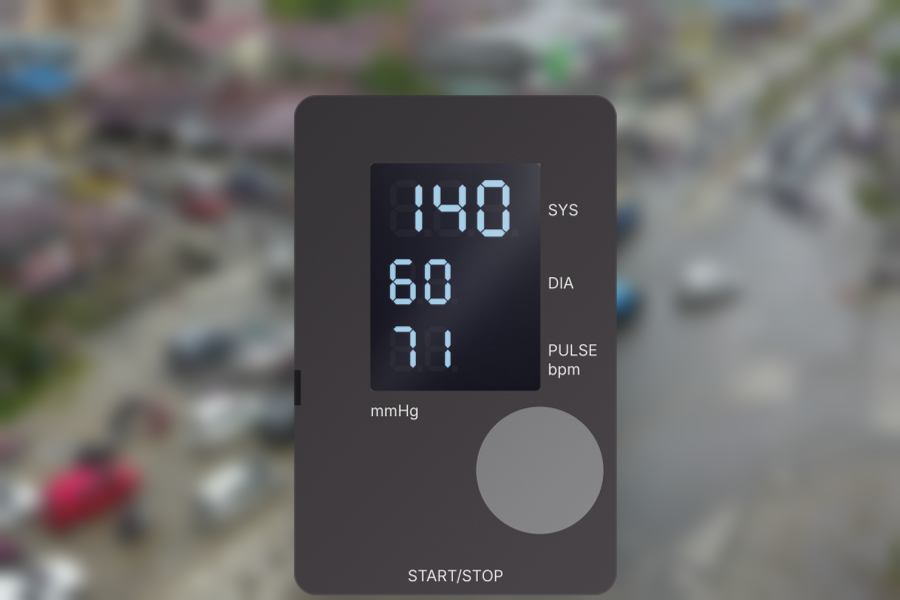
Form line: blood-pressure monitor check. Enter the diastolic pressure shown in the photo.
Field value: 60 mmHg
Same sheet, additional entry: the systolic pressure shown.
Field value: 140 mmHg
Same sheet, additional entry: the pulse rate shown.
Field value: 71 bpm
